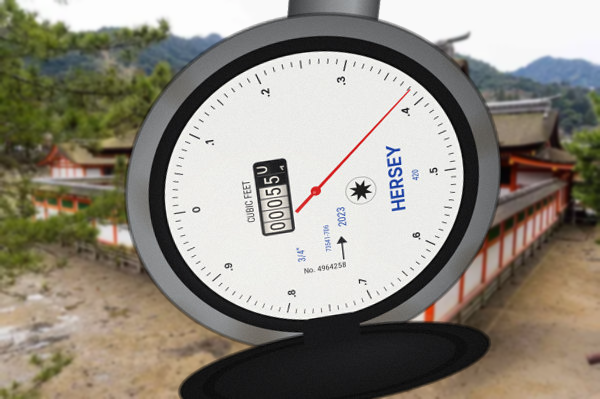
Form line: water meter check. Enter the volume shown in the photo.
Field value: 550.38 ft³
